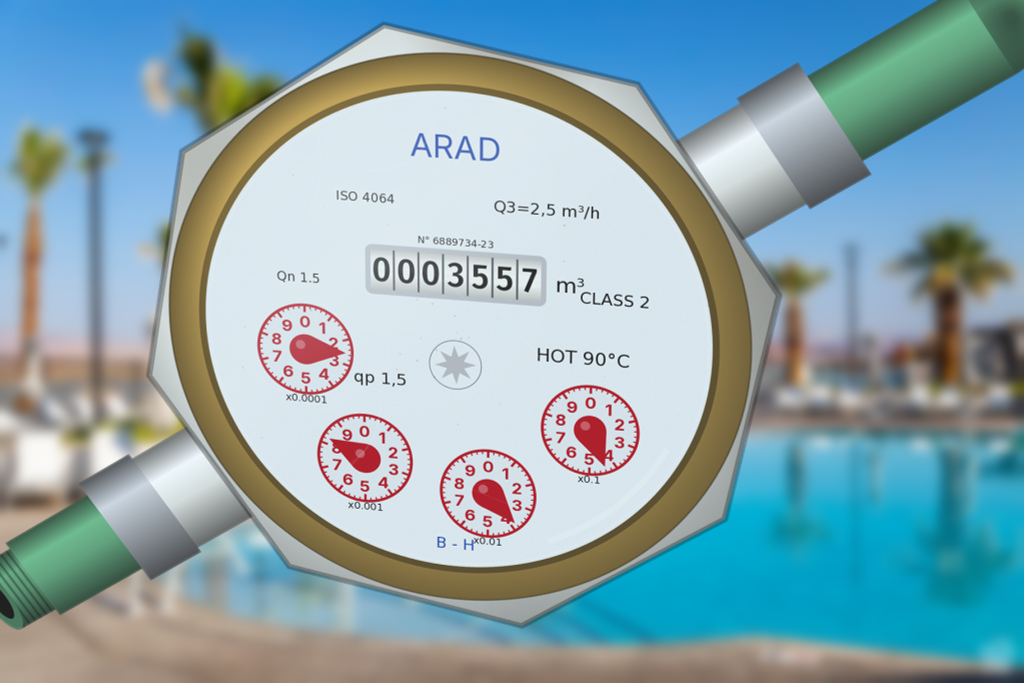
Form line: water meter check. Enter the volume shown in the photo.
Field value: 3557.4382 m³
